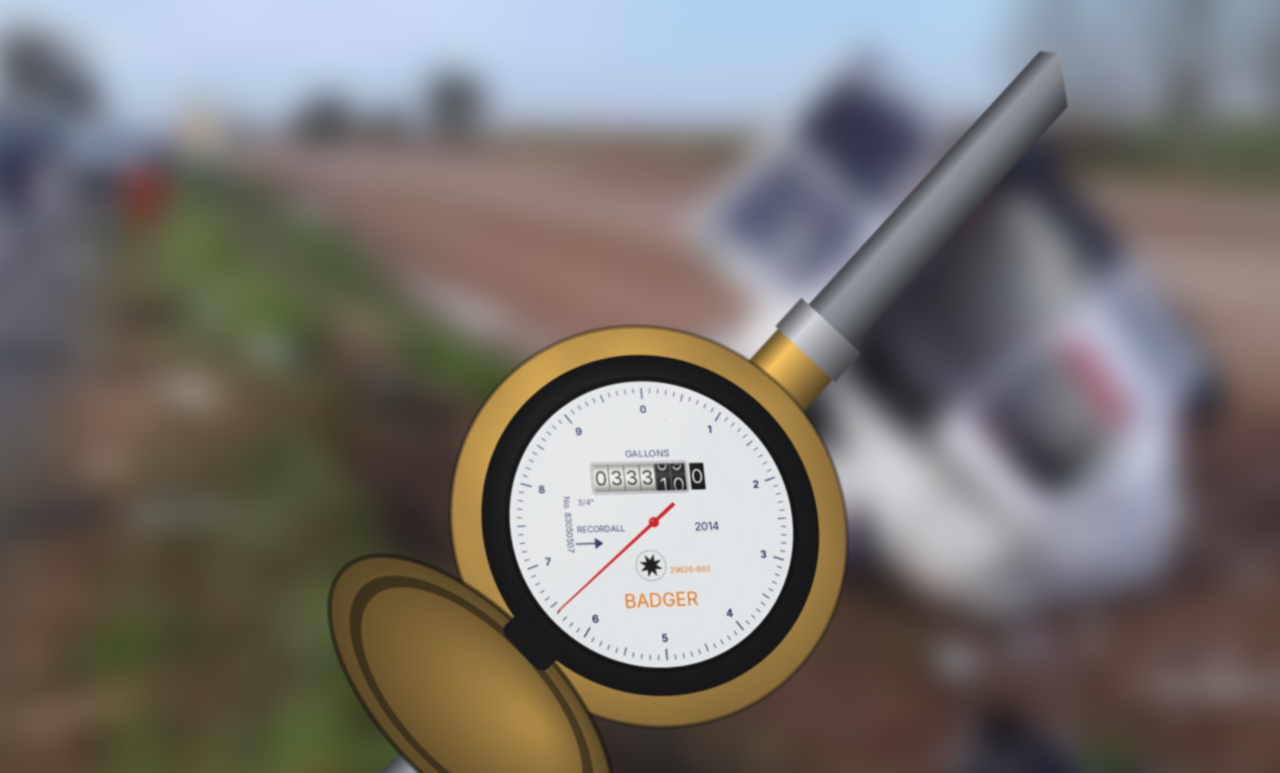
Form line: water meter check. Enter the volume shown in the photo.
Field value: 333096.4 gal
